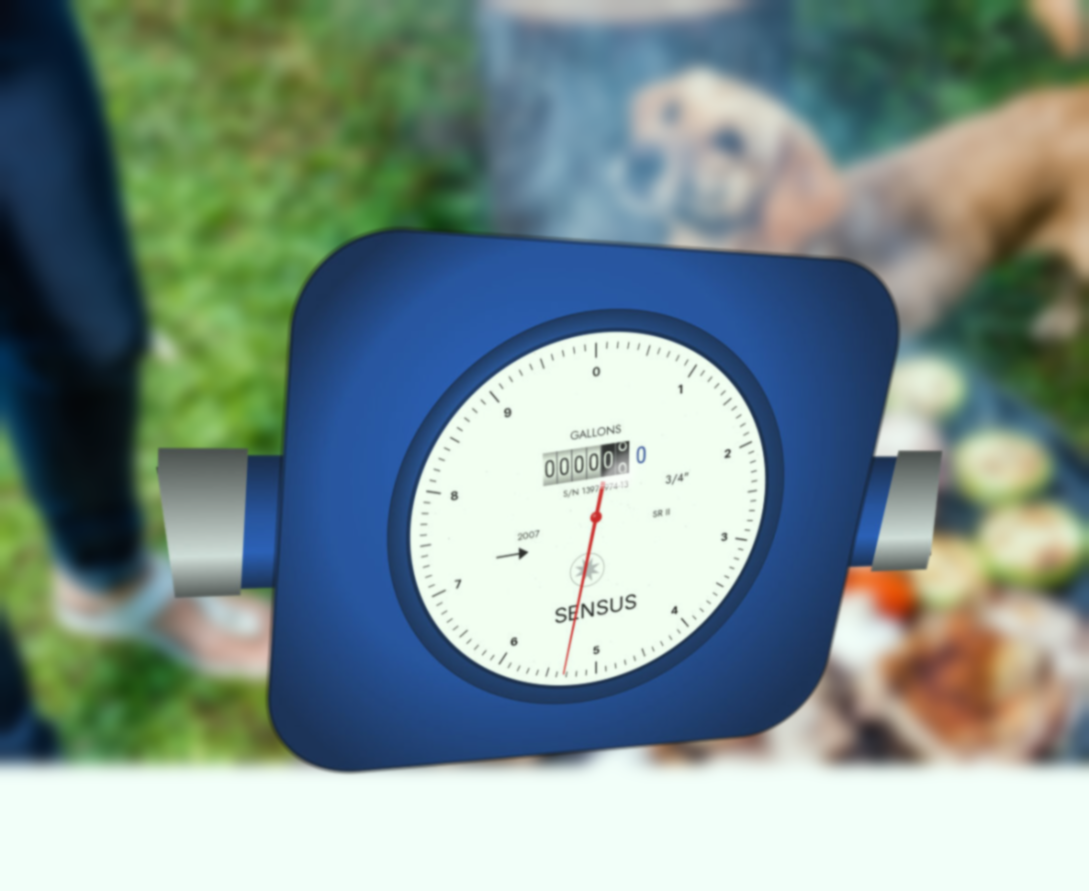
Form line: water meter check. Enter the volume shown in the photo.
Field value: 85.3 gal
